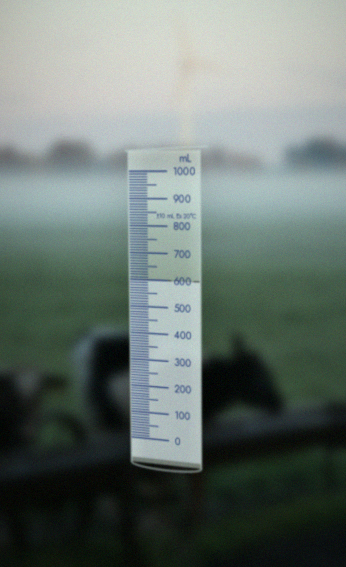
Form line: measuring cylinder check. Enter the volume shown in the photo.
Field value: 600 mL
